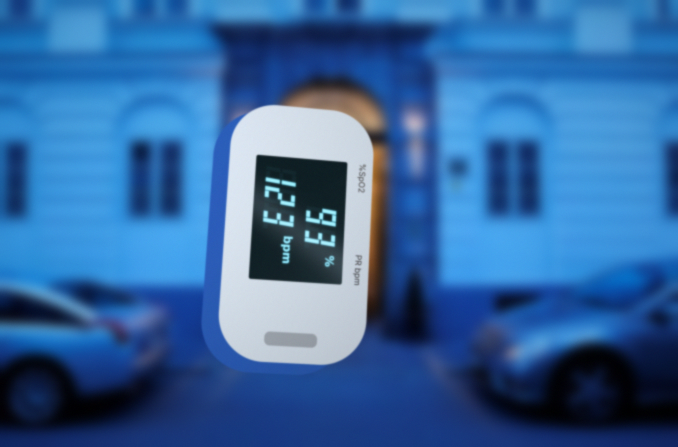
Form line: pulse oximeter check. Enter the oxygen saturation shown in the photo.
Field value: 93 %
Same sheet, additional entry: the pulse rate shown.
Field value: 123 bpm
